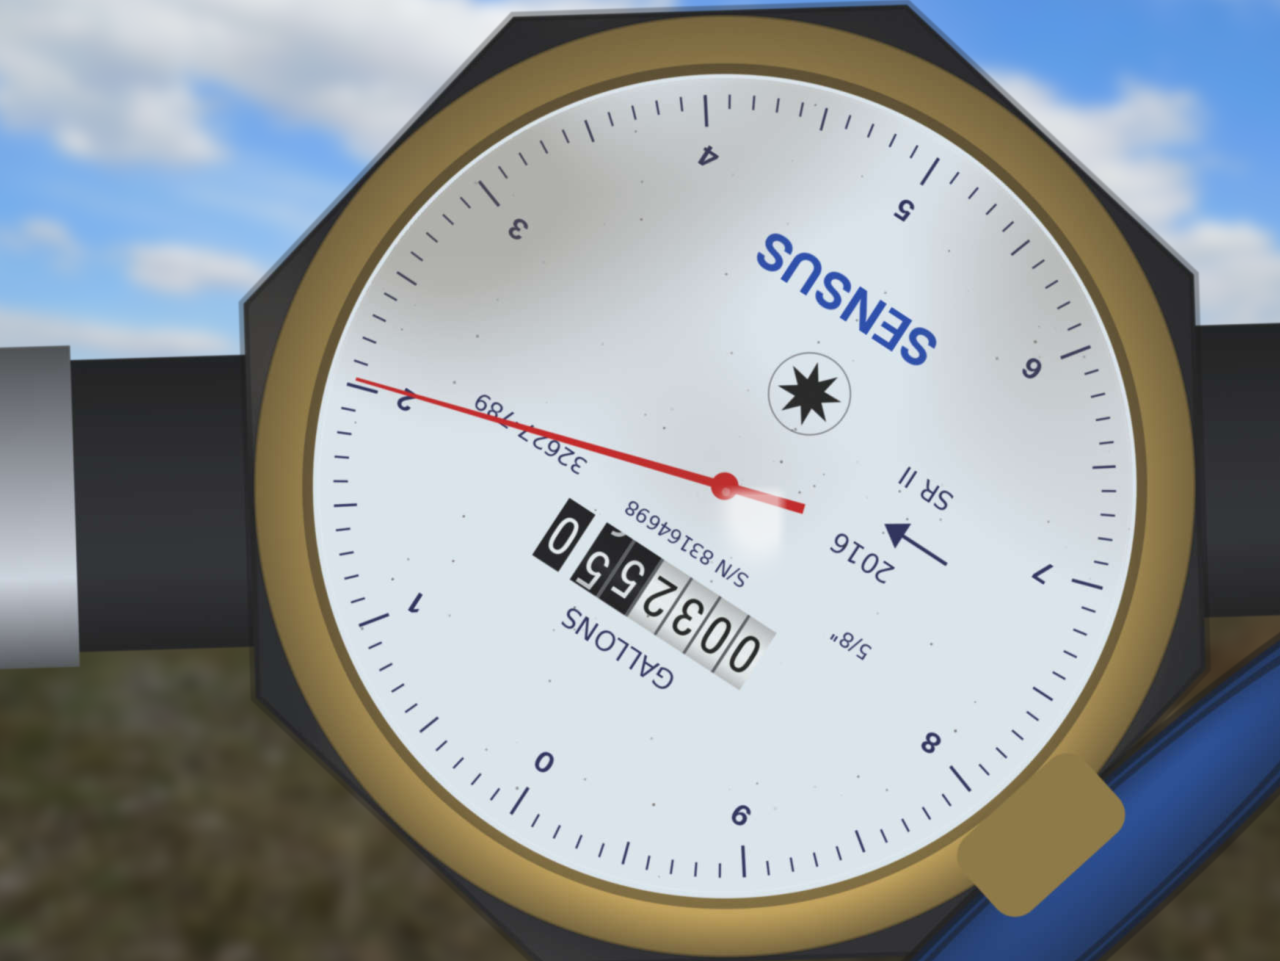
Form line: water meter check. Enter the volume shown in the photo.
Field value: 32552.0 gal
